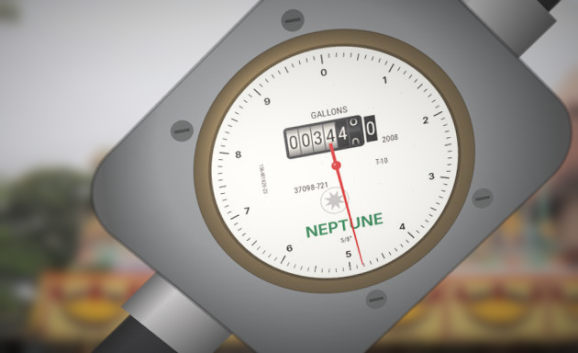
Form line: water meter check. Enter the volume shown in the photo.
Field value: 34484.8 gal
